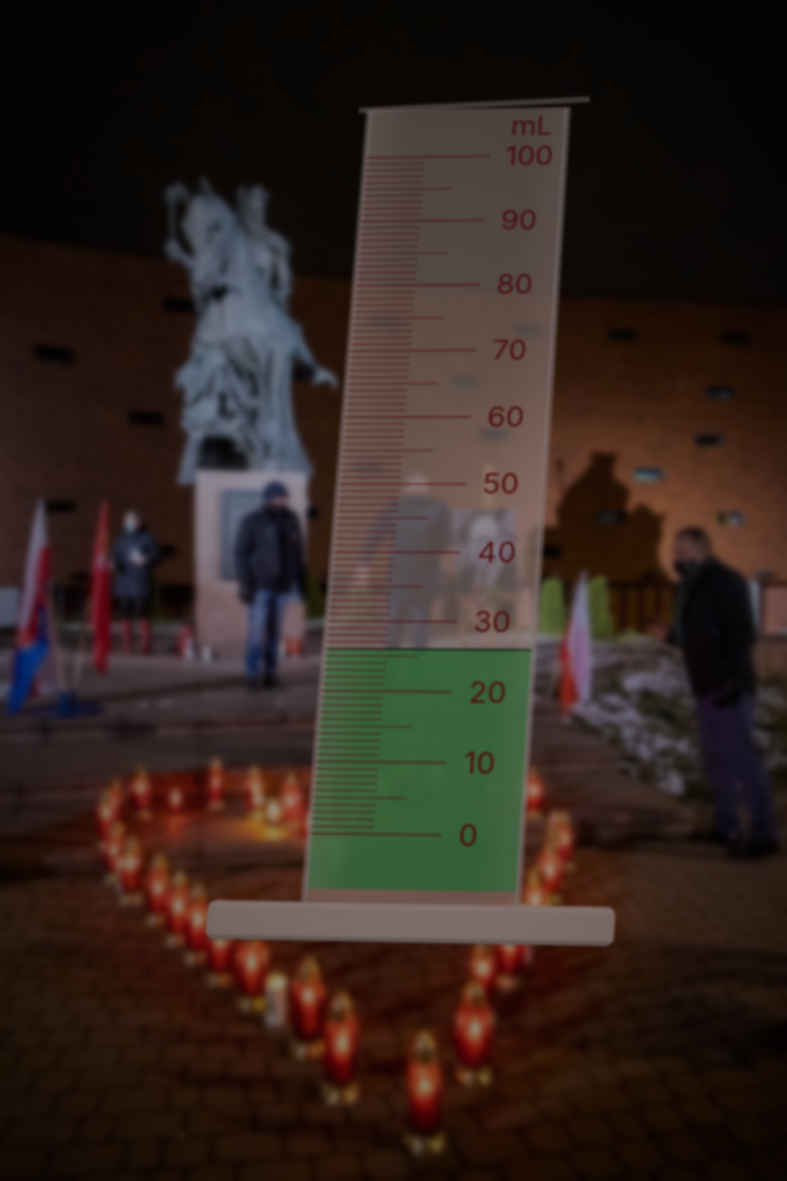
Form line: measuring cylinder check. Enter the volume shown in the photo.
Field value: 26 mL
